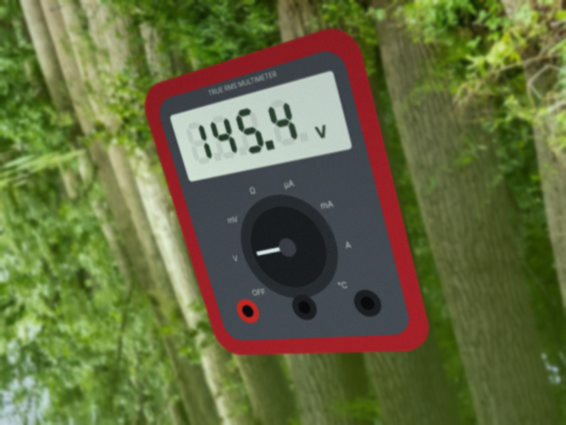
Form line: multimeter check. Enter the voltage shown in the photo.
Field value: 145.4 V
